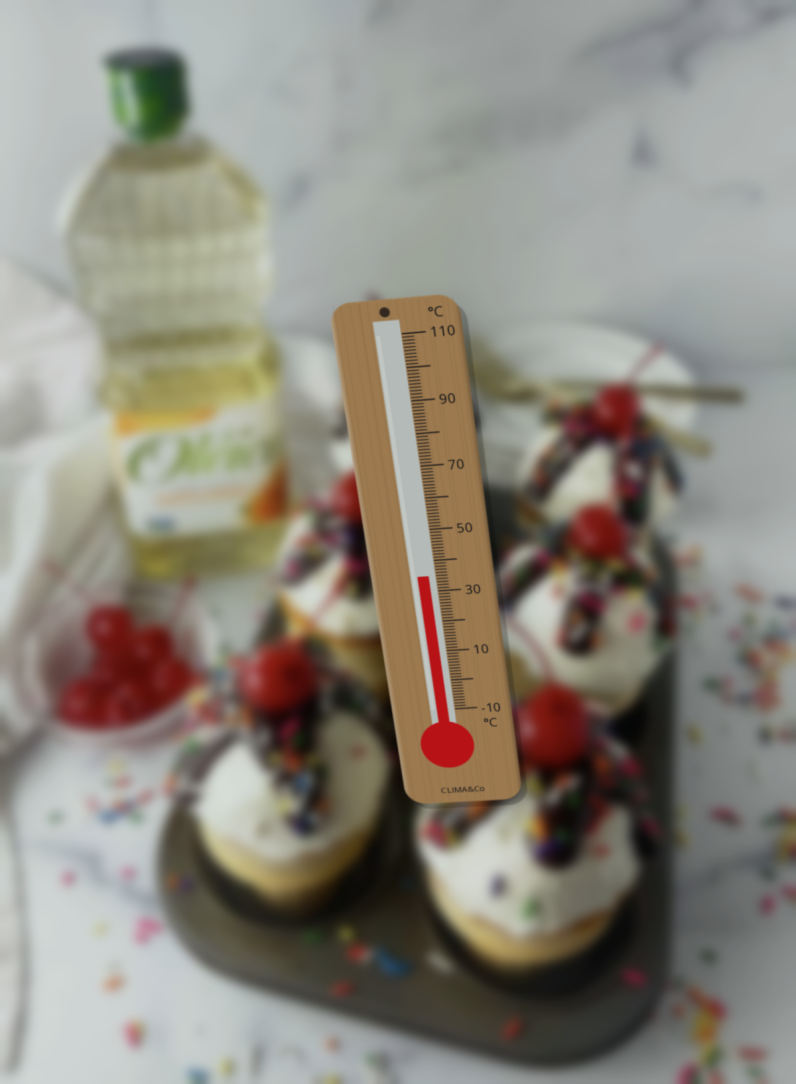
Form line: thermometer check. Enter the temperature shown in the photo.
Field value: 35 °C
